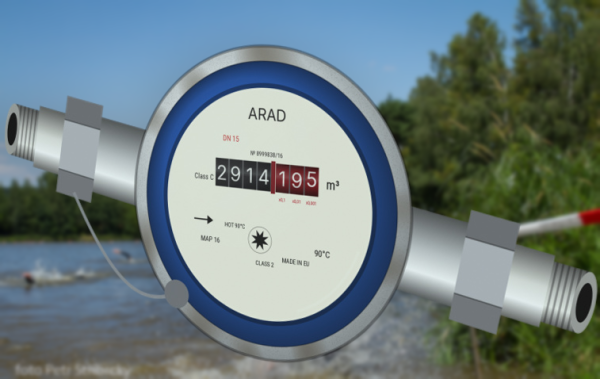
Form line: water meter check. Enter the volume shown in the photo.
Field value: 2914.195 m³
